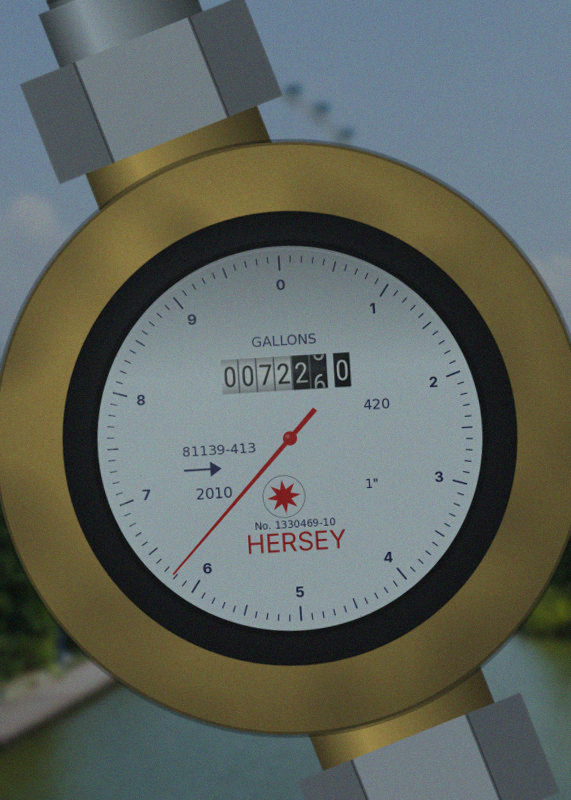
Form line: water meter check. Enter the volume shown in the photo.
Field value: 72256.2 gal
